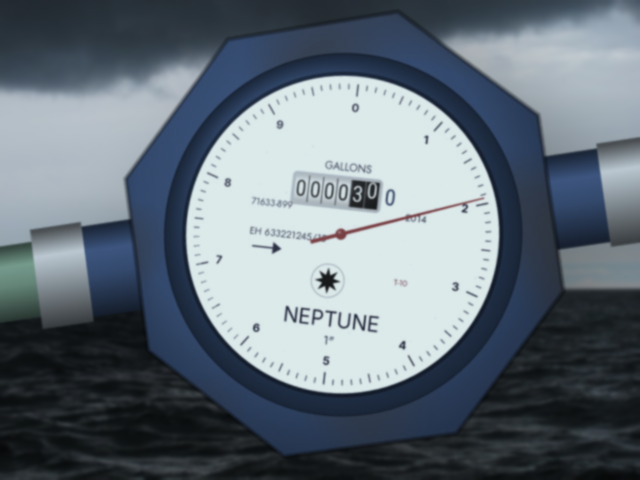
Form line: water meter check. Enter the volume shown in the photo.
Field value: 301.9 gal
